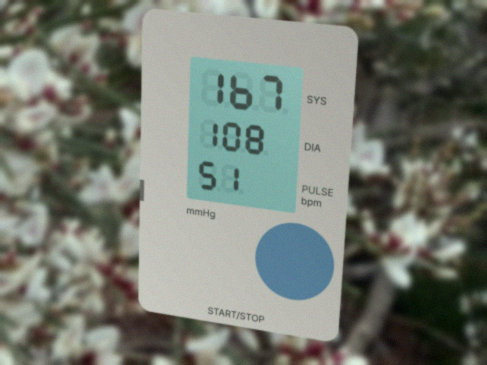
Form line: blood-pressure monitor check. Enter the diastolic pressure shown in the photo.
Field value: 108 mmHg
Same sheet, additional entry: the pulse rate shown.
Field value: 51 bpm
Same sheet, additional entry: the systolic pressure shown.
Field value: 167 mmHg
